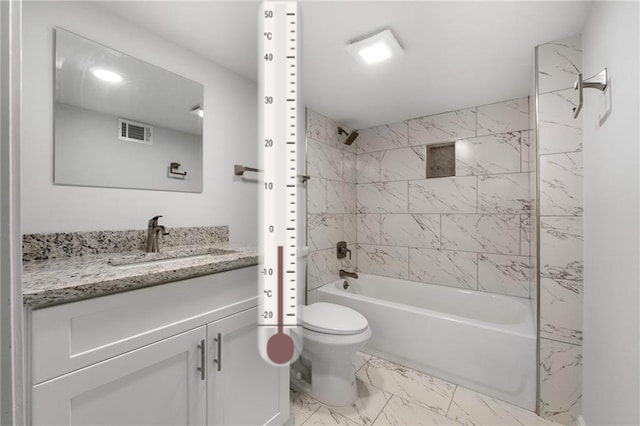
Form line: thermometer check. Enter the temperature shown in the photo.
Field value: -4 °C
